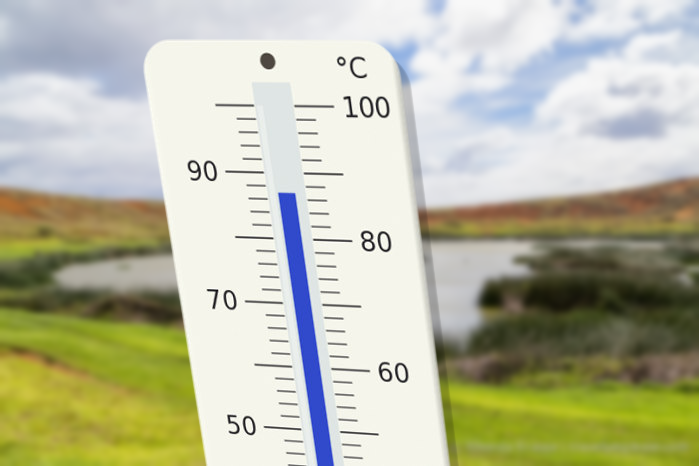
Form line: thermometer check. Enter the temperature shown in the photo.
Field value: 87 °C
